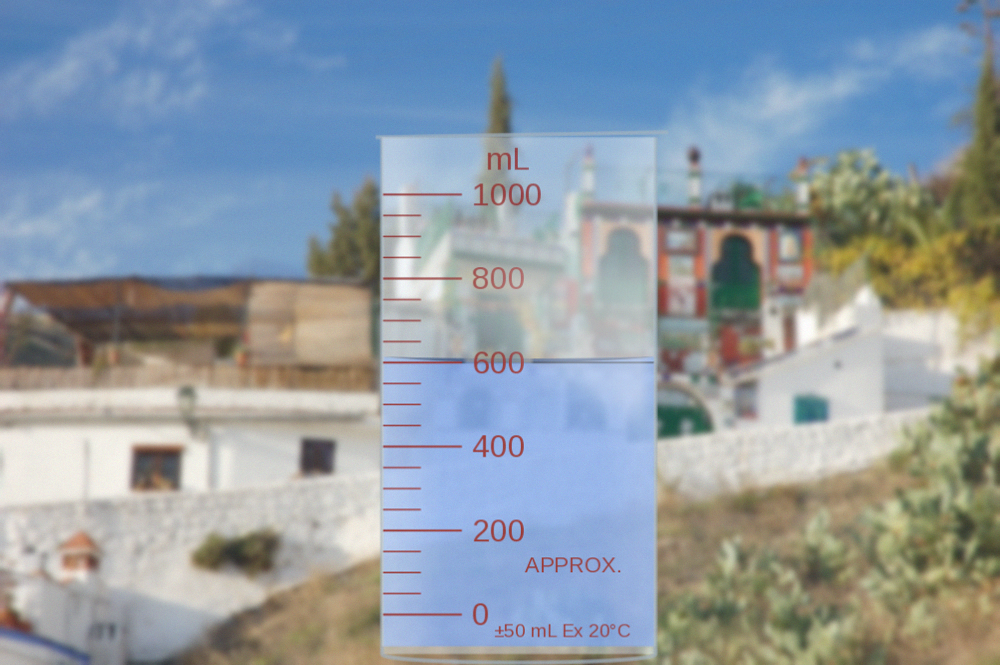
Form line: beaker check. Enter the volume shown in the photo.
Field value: 600 mL
